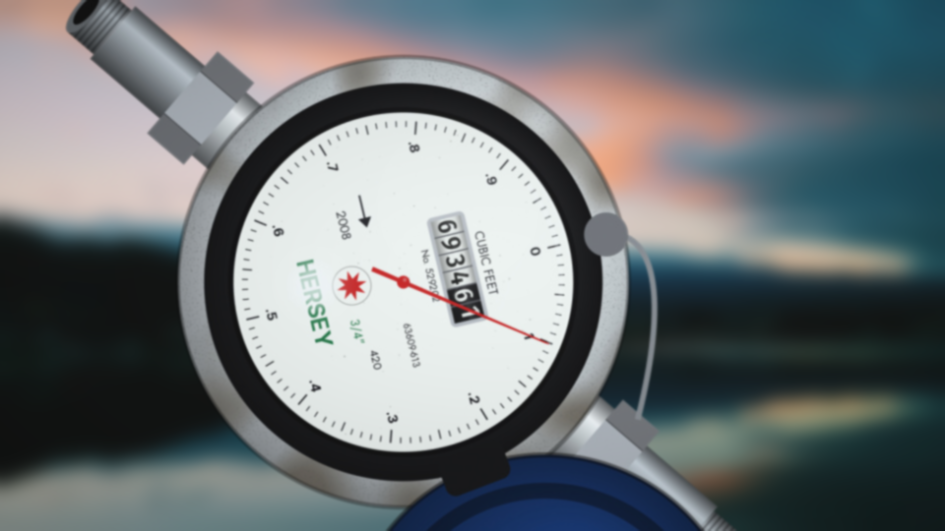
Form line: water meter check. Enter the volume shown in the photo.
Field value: 693461.10 ft³
